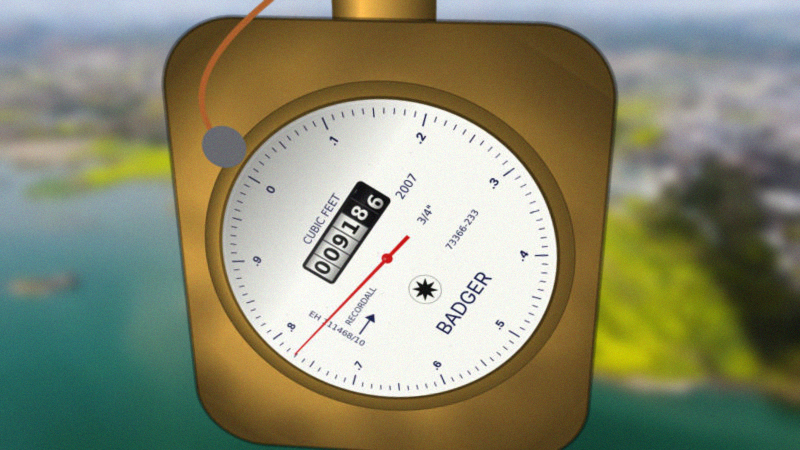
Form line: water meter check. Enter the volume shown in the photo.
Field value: 9185.77 ft³
